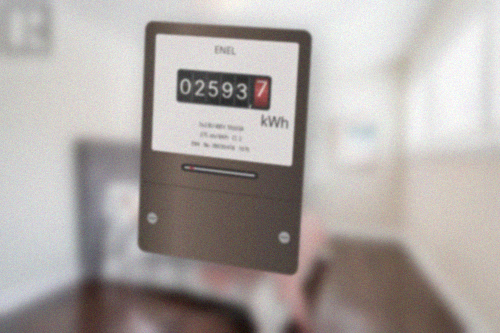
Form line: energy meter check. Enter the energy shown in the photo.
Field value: 2593.7 kWh
